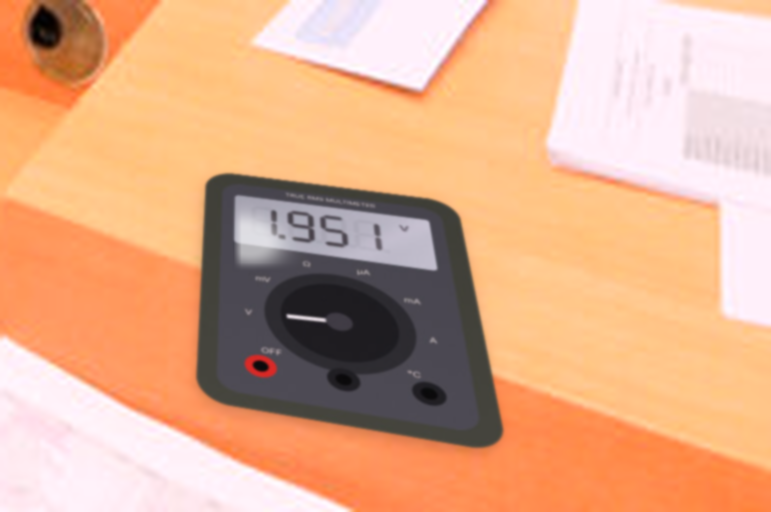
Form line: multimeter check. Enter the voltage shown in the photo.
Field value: 1.951 V
